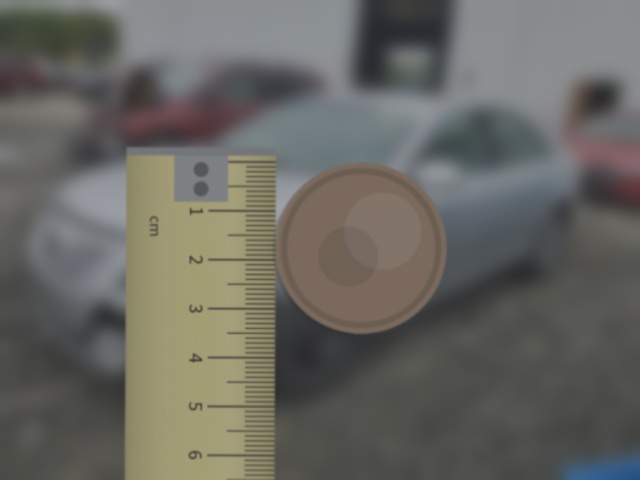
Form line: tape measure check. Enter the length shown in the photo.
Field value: 3.5 cm
